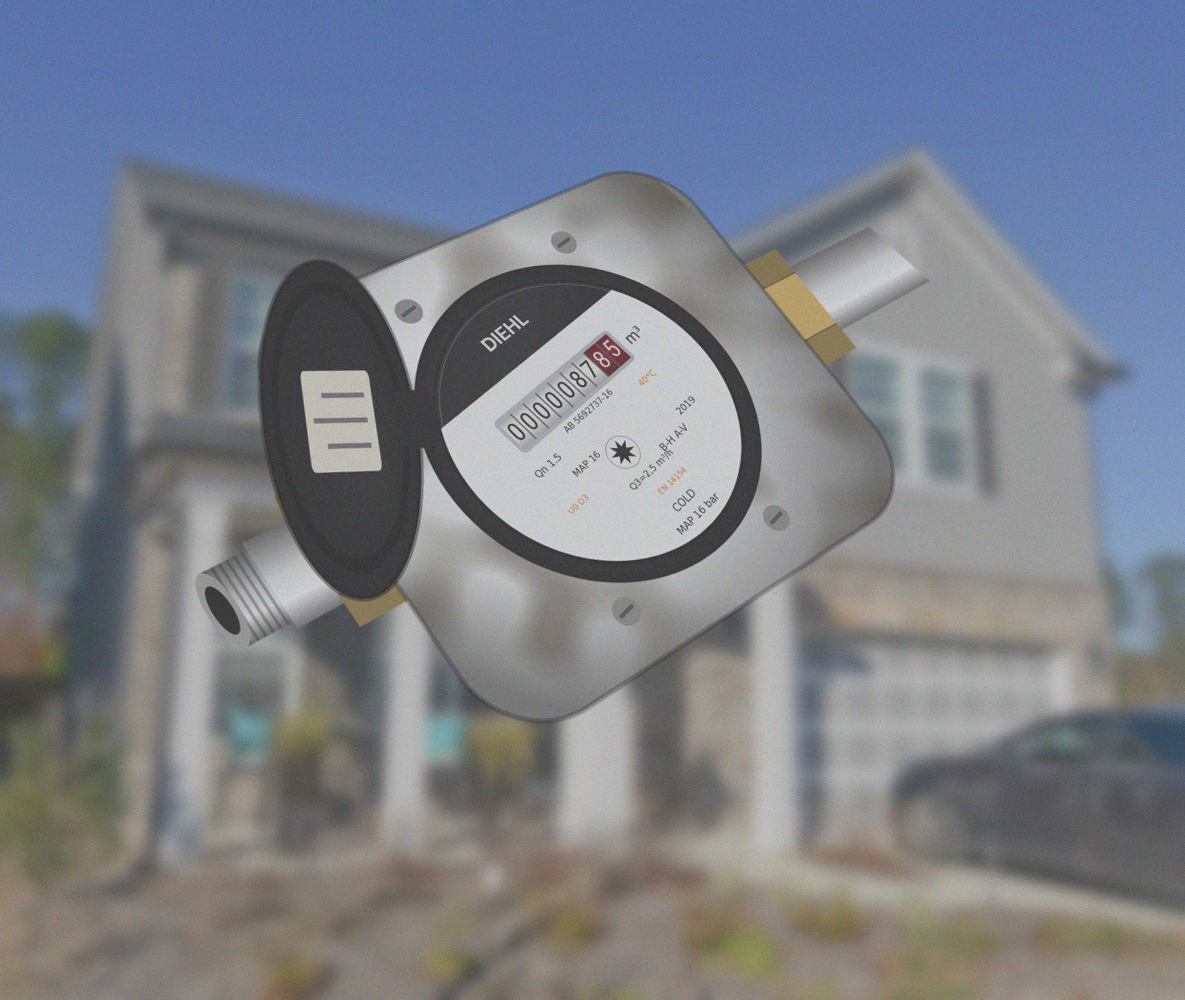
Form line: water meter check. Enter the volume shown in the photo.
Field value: 87.85 m³
